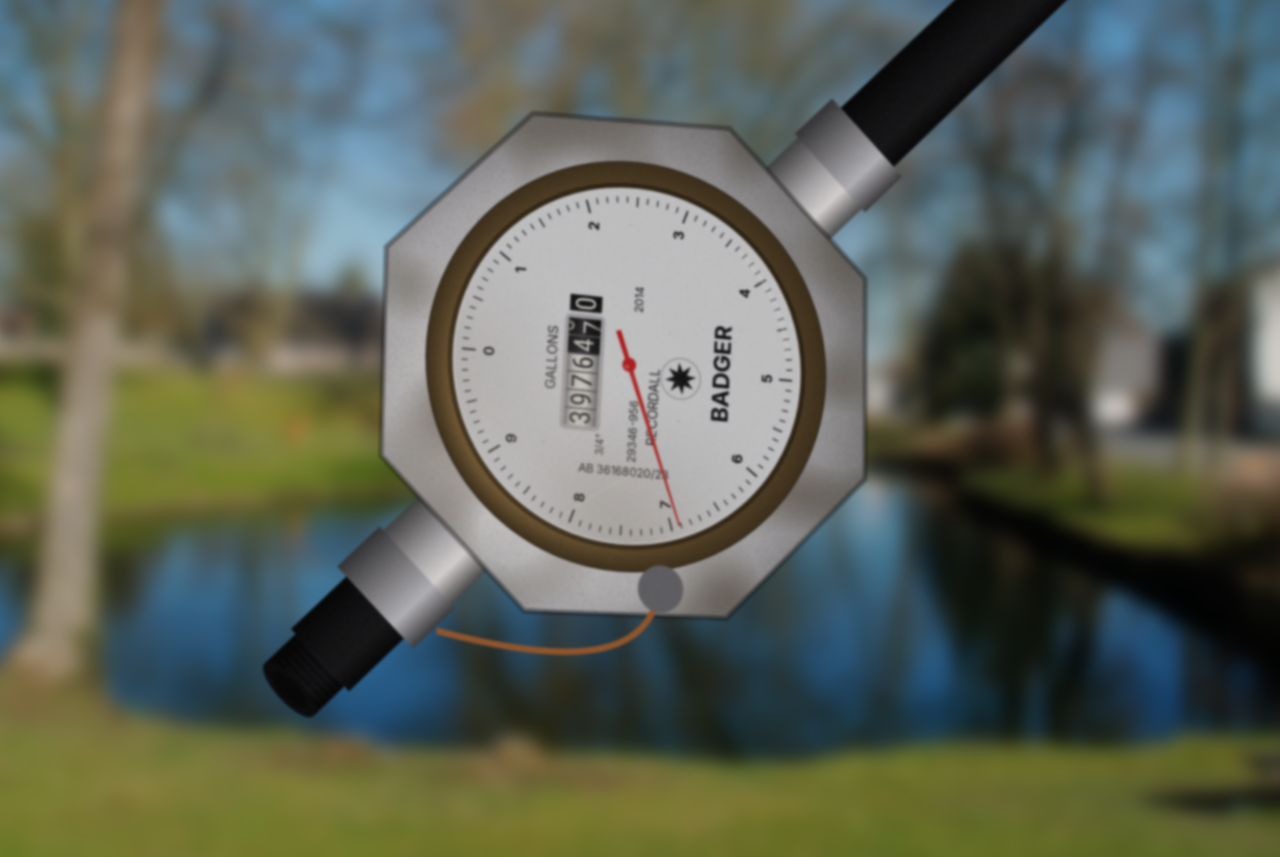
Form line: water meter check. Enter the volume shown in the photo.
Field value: 3976466.9 gal
